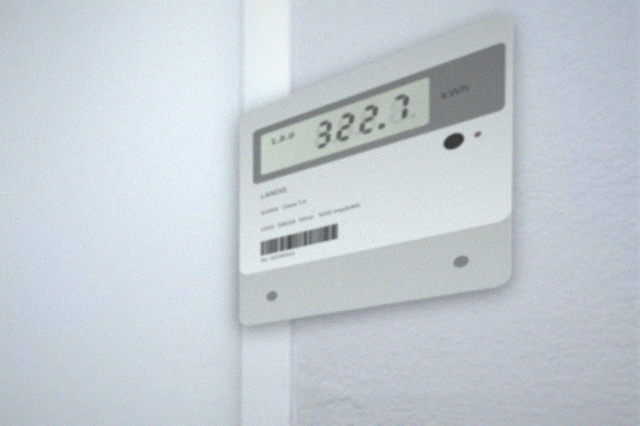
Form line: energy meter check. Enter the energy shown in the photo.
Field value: 322.7 kWh
